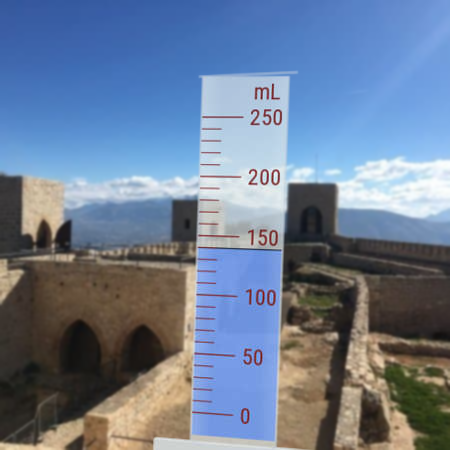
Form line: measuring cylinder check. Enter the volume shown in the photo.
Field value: 140 mL
